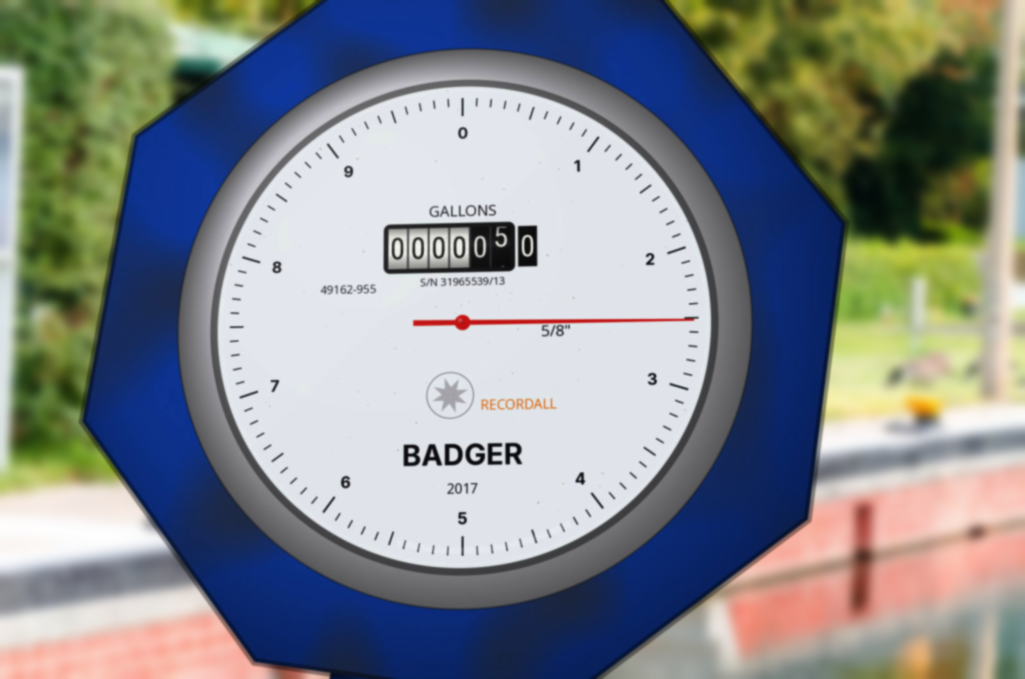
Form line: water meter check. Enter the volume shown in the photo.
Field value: 52.5 gal
